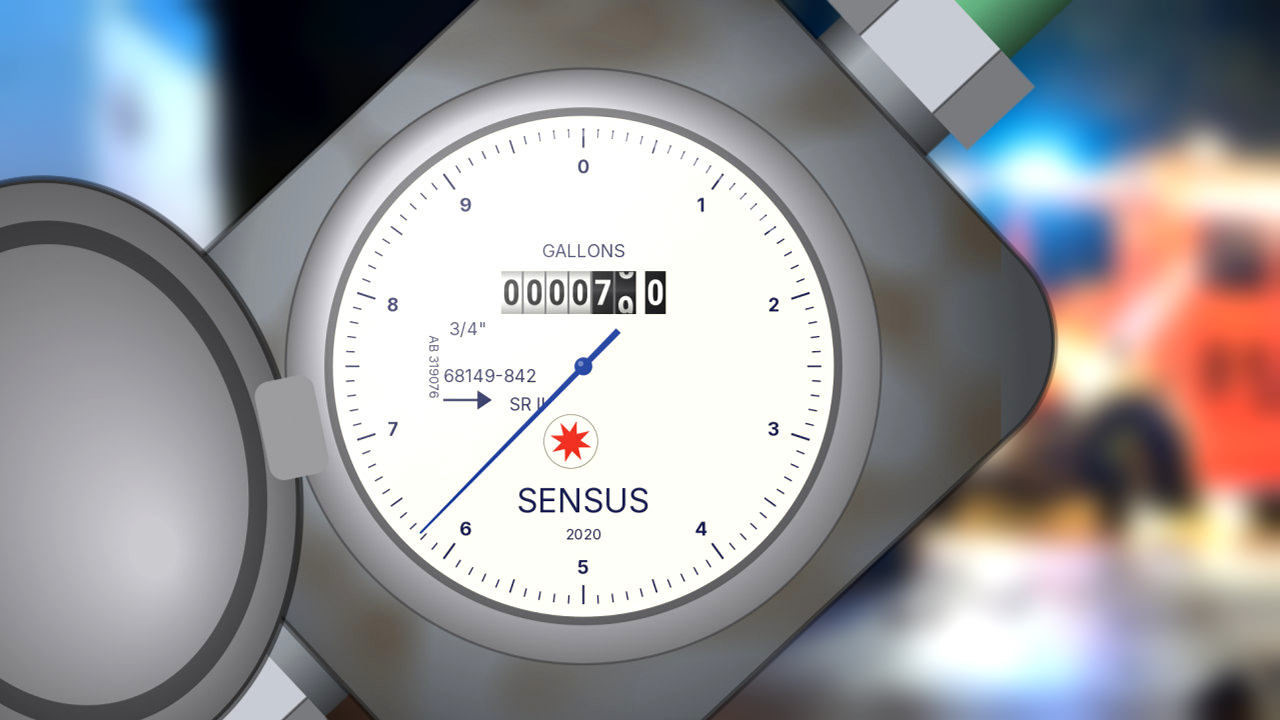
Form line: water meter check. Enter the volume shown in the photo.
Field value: 786.2 gal
